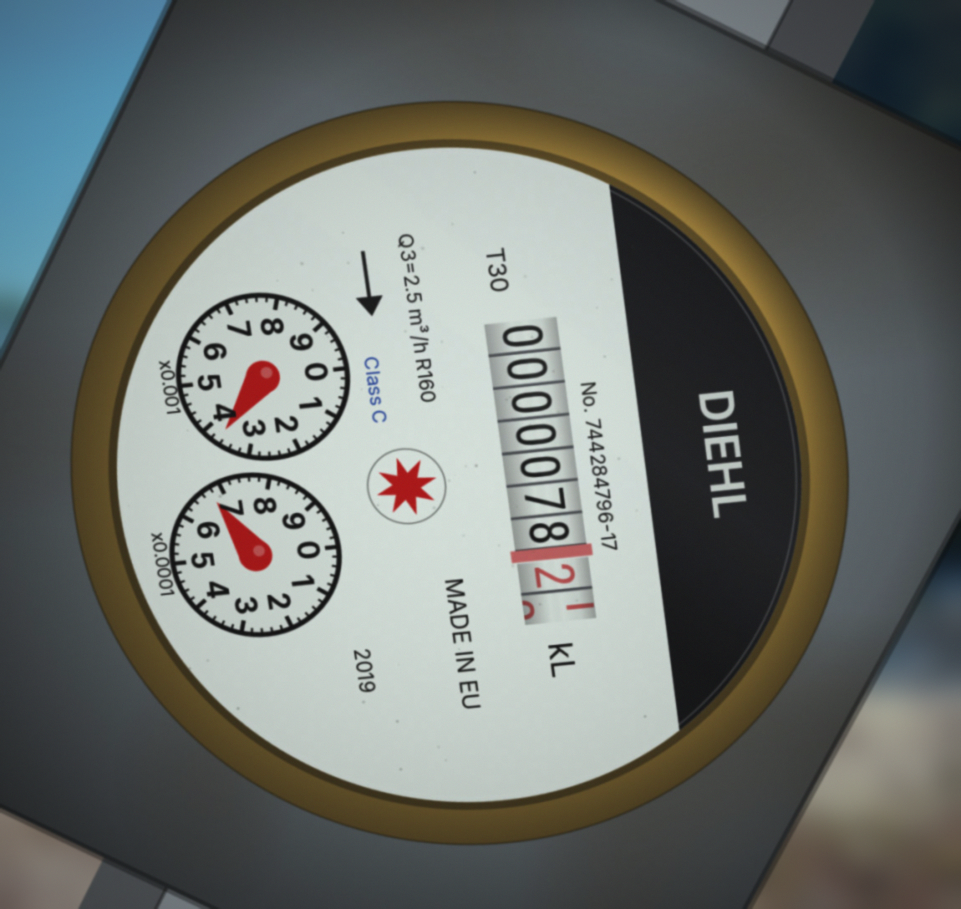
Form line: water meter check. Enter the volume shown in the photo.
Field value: 78.2136 kL
